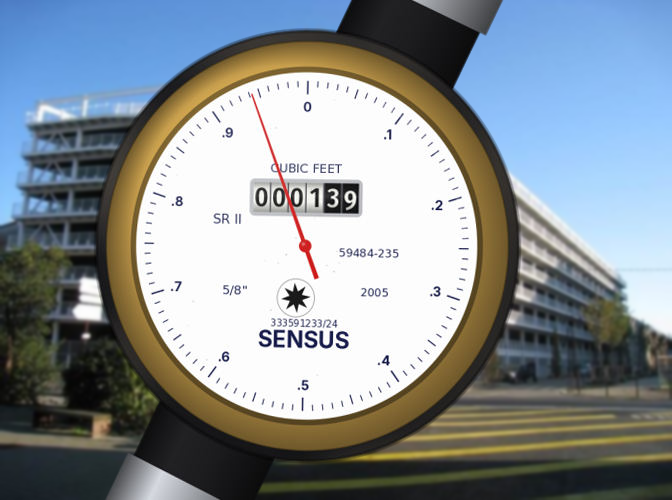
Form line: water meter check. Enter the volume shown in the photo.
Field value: 138.94 ft³
